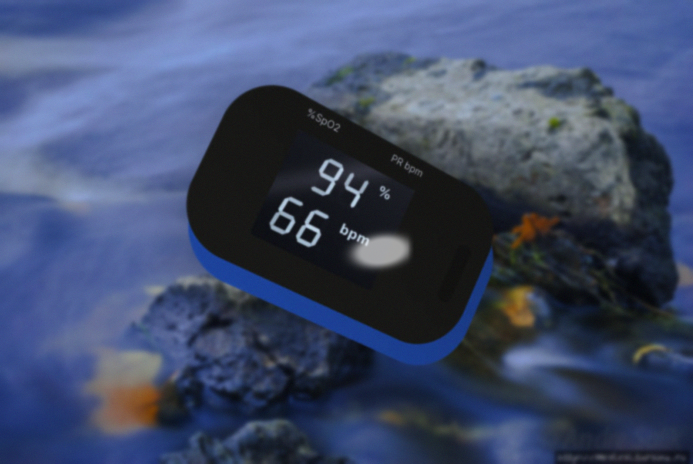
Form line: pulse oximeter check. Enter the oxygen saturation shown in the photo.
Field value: 94 %
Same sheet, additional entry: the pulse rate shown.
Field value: 66 bpm
